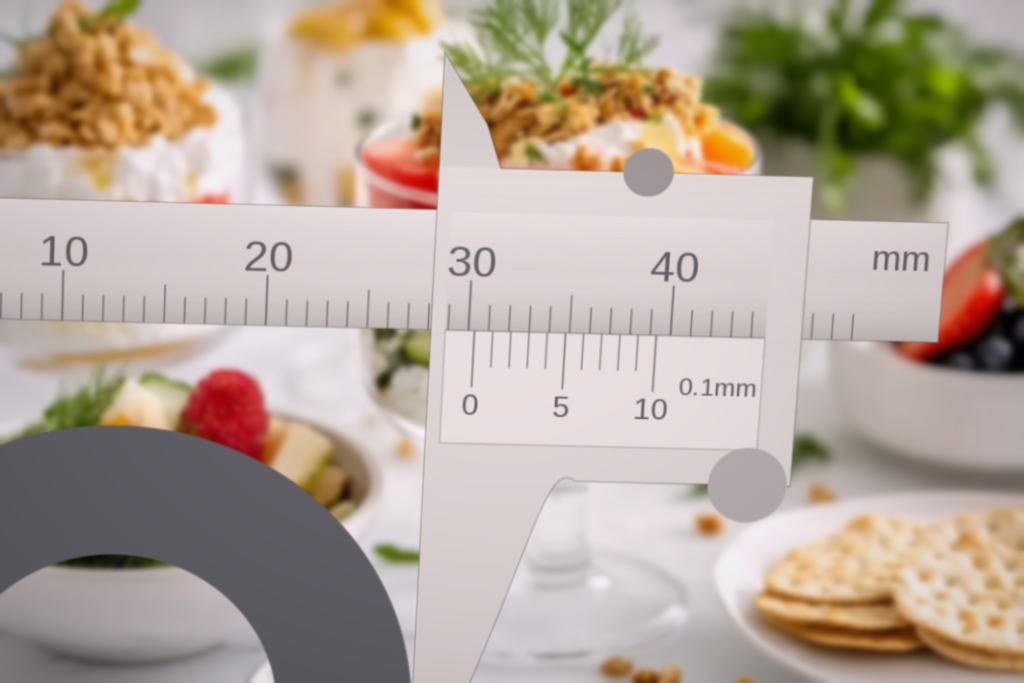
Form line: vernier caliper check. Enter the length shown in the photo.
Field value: 30.3 mm
